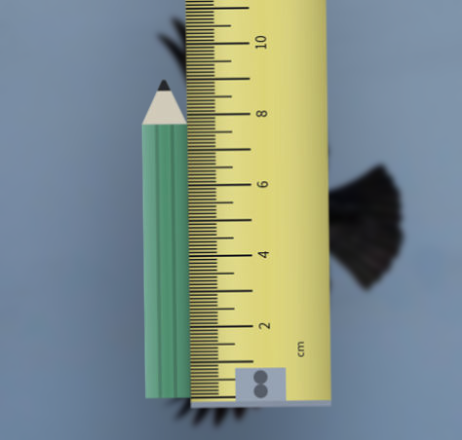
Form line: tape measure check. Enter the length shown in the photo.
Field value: 9 cm
